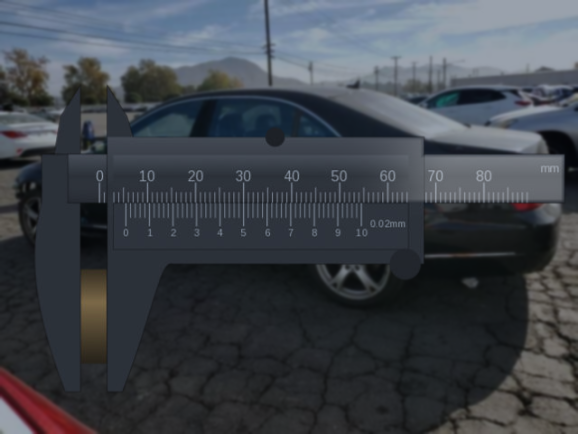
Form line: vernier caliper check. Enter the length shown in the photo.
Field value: 5.5 mm
